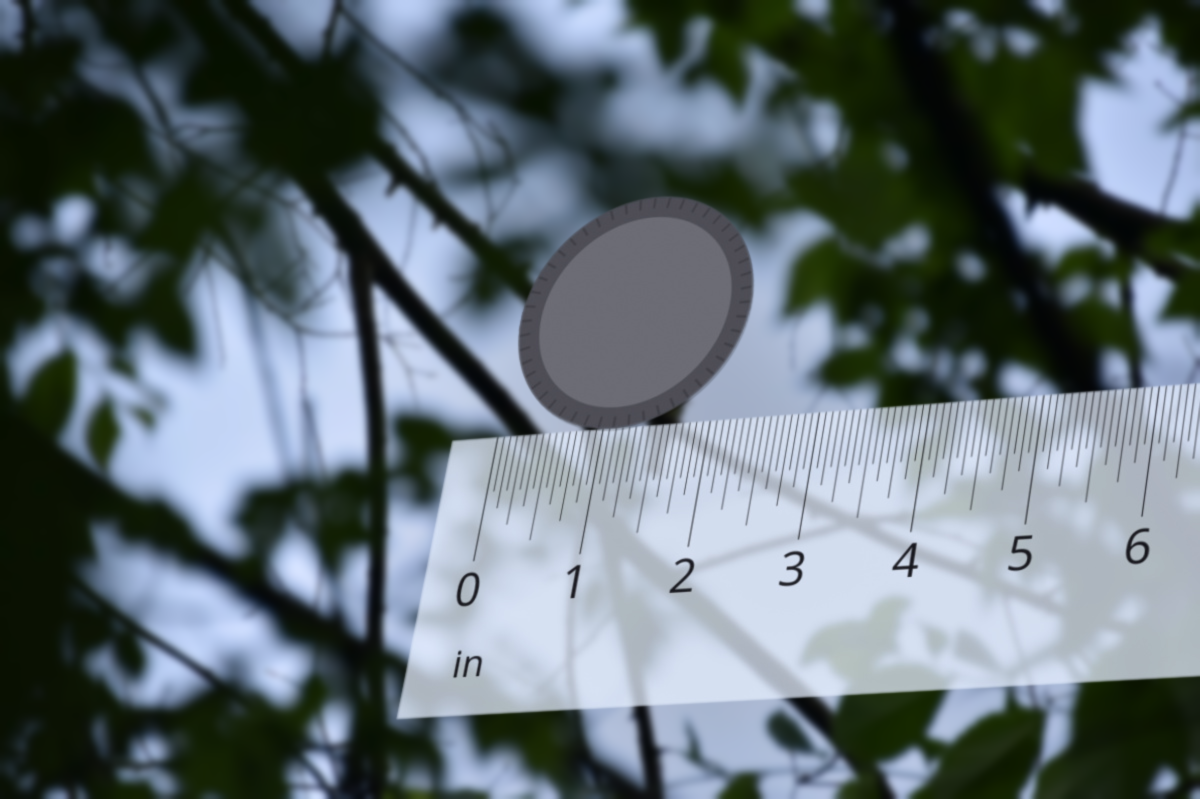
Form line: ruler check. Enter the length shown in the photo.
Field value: 2.1875 in
